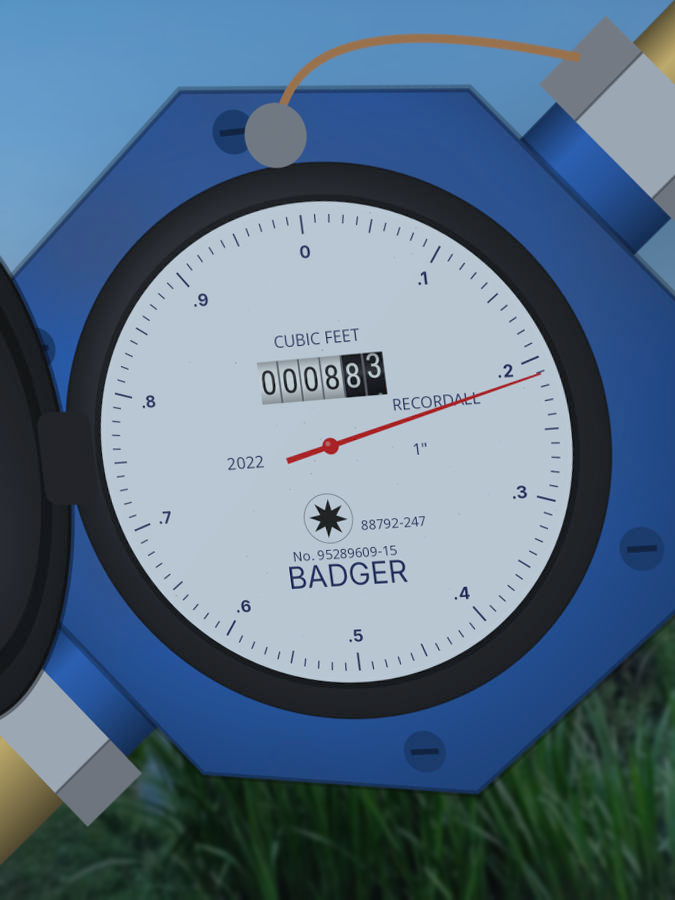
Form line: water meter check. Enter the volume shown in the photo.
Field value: 883.21 ft³
